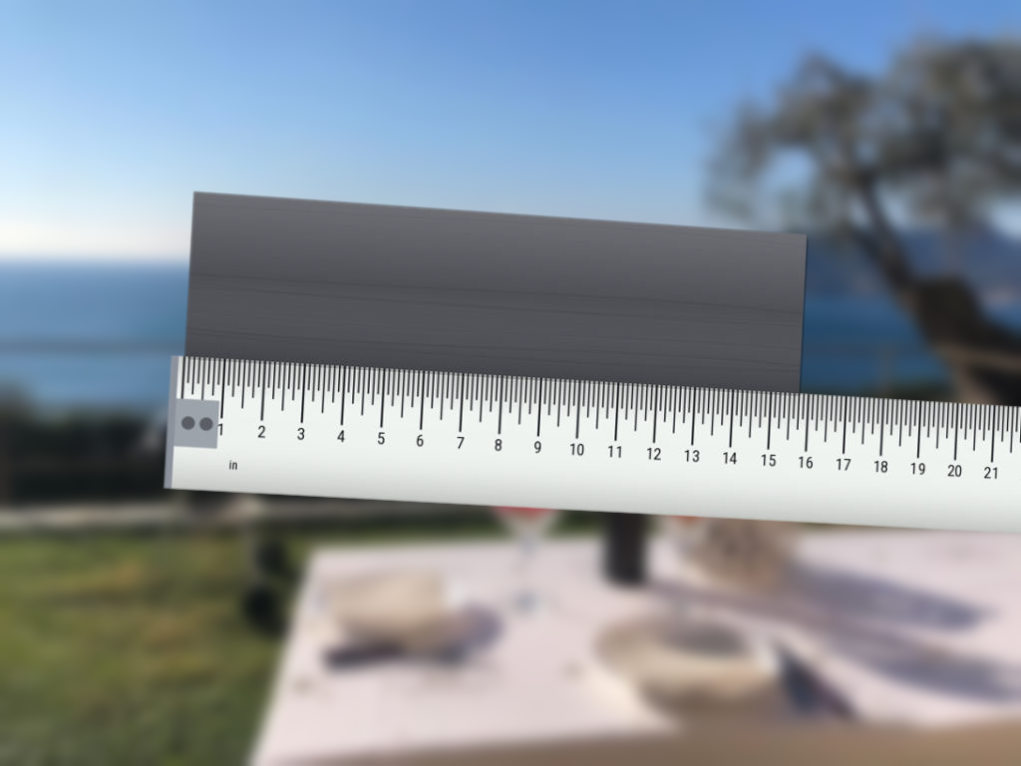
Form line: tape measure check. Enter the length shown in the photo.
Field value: 15.75 in
